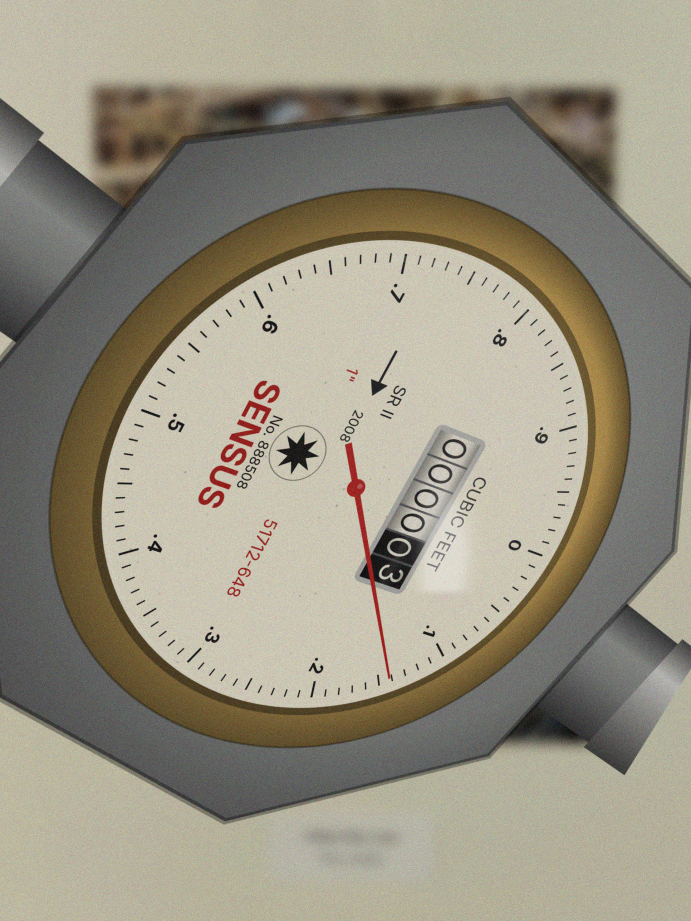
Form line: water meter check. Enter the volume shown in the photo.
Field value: 3.14 ft³
